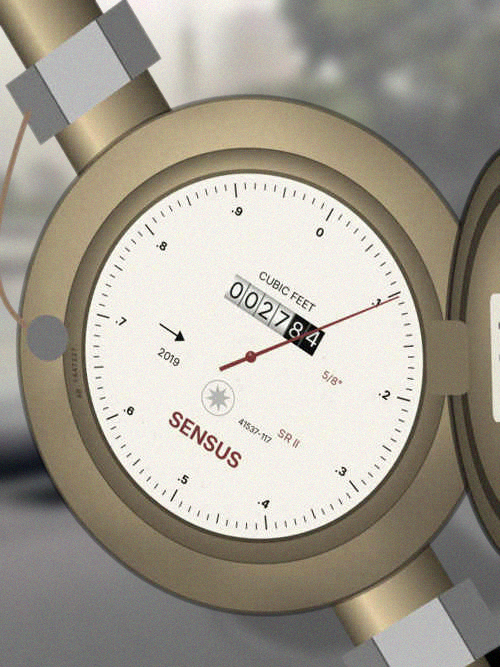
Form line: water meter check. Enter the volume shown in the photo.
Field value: 2784.10 ft³
